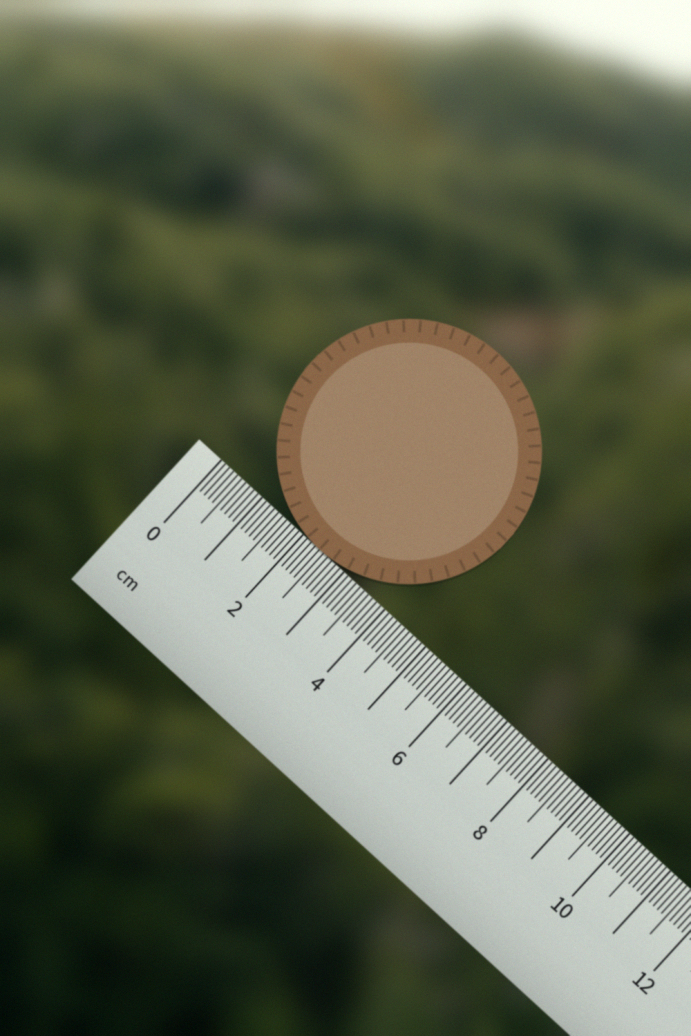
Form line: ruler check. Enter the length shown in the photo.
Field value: 4.8 cm
